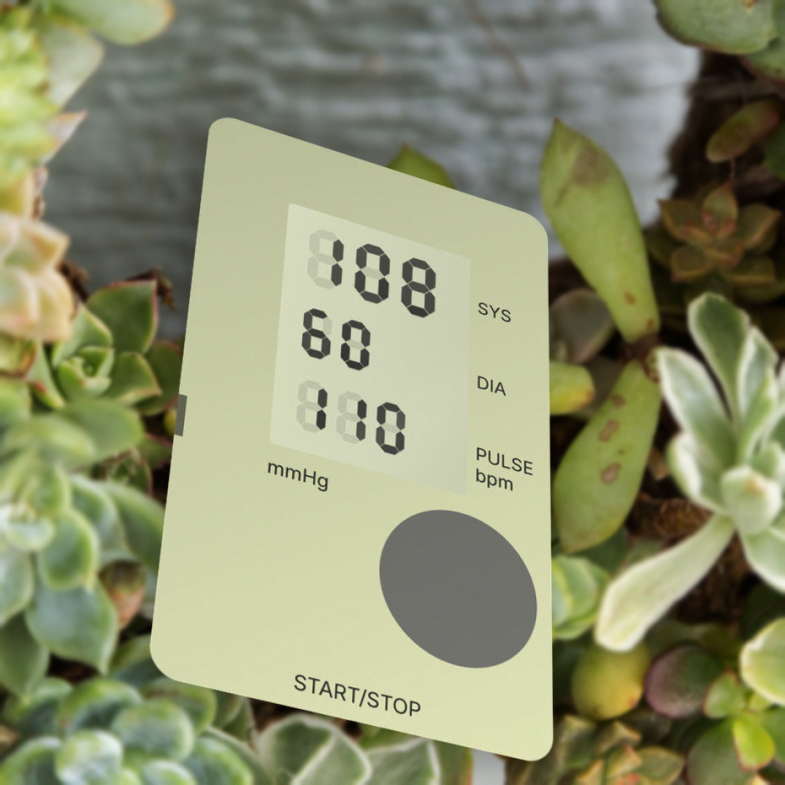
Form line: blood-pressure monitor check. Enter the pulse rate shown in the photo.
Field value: 110 bpm
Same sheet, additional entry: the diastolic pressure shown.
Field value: 60 mmHg
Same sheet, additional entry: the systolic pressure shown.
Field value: 108 mmHg
